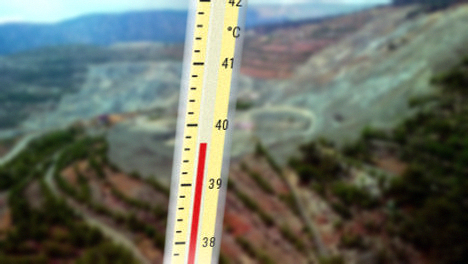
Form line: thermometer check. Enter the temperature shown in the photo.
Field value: 39.7 °C
